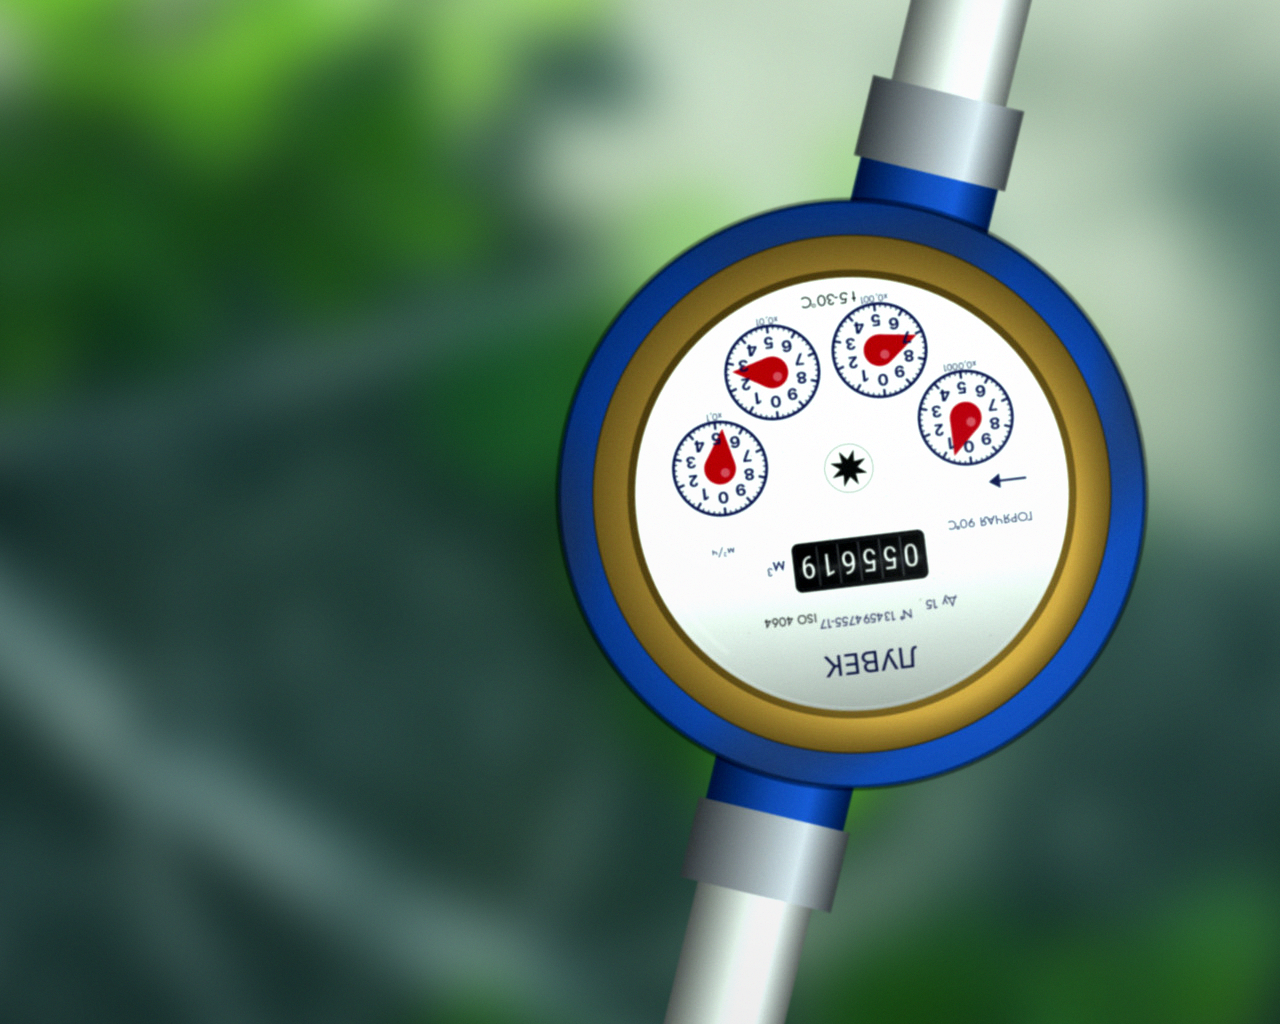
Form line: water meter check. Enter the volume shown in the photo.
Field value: 55619.5270 m³
